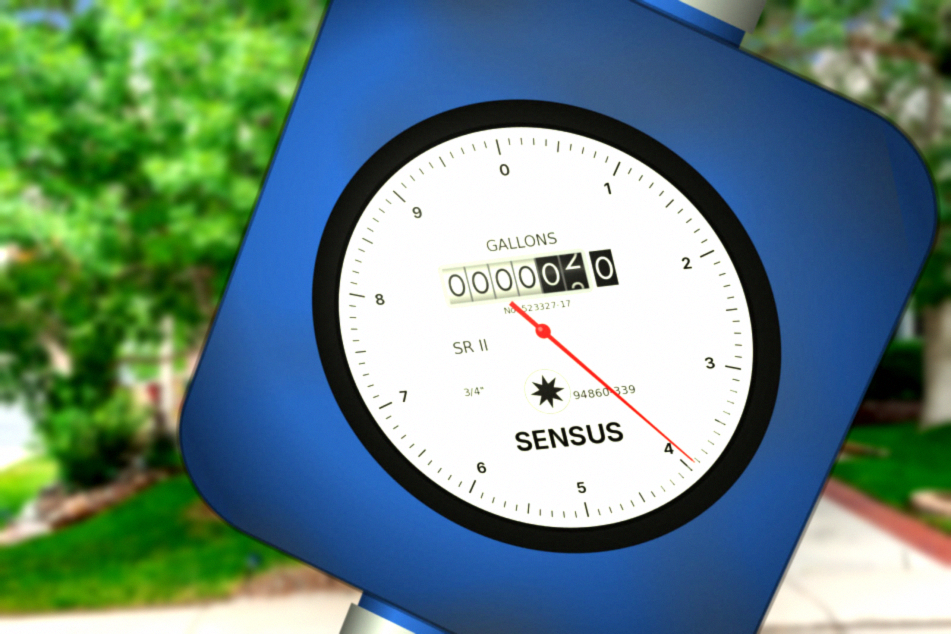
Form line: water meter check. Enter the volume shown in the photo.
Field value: 23.9 gal
